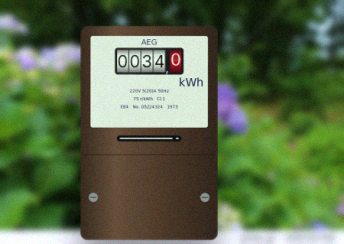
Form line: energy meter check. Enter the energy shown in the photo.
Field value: 34.0 kWh
